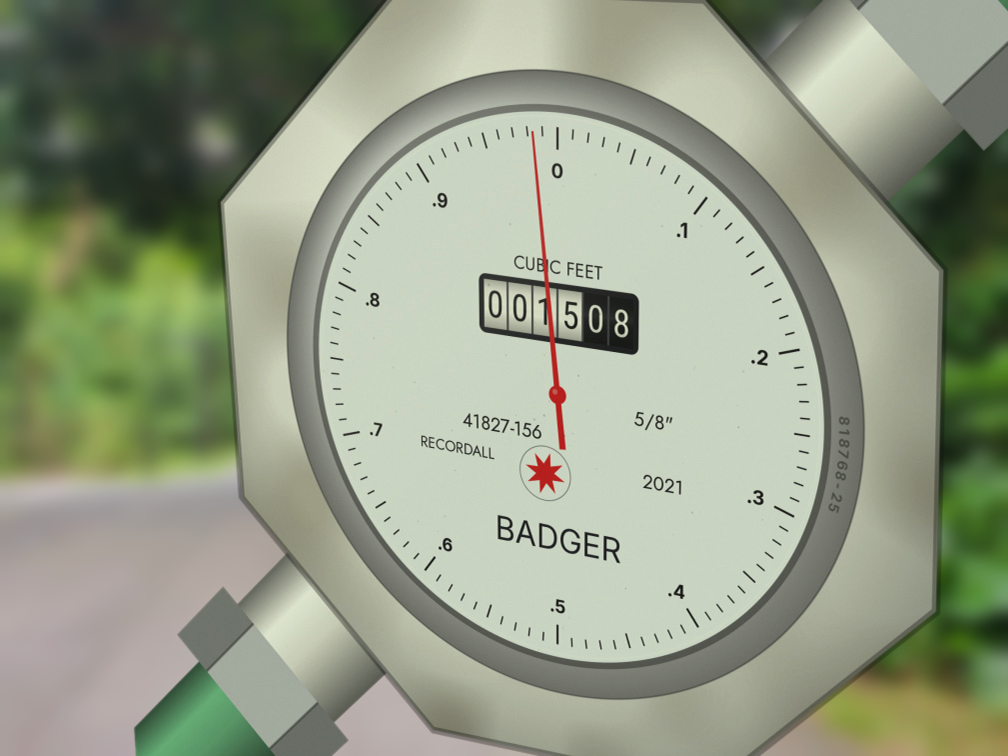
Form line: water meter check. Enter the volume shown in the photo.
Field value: 1507.98 ft³
